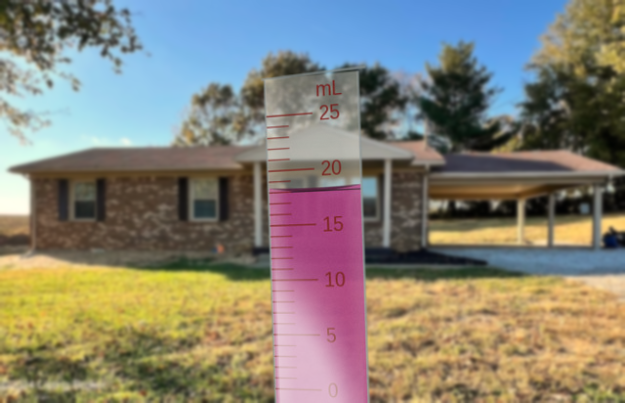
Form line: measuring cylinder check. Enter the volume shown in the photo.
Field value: 18 mL
